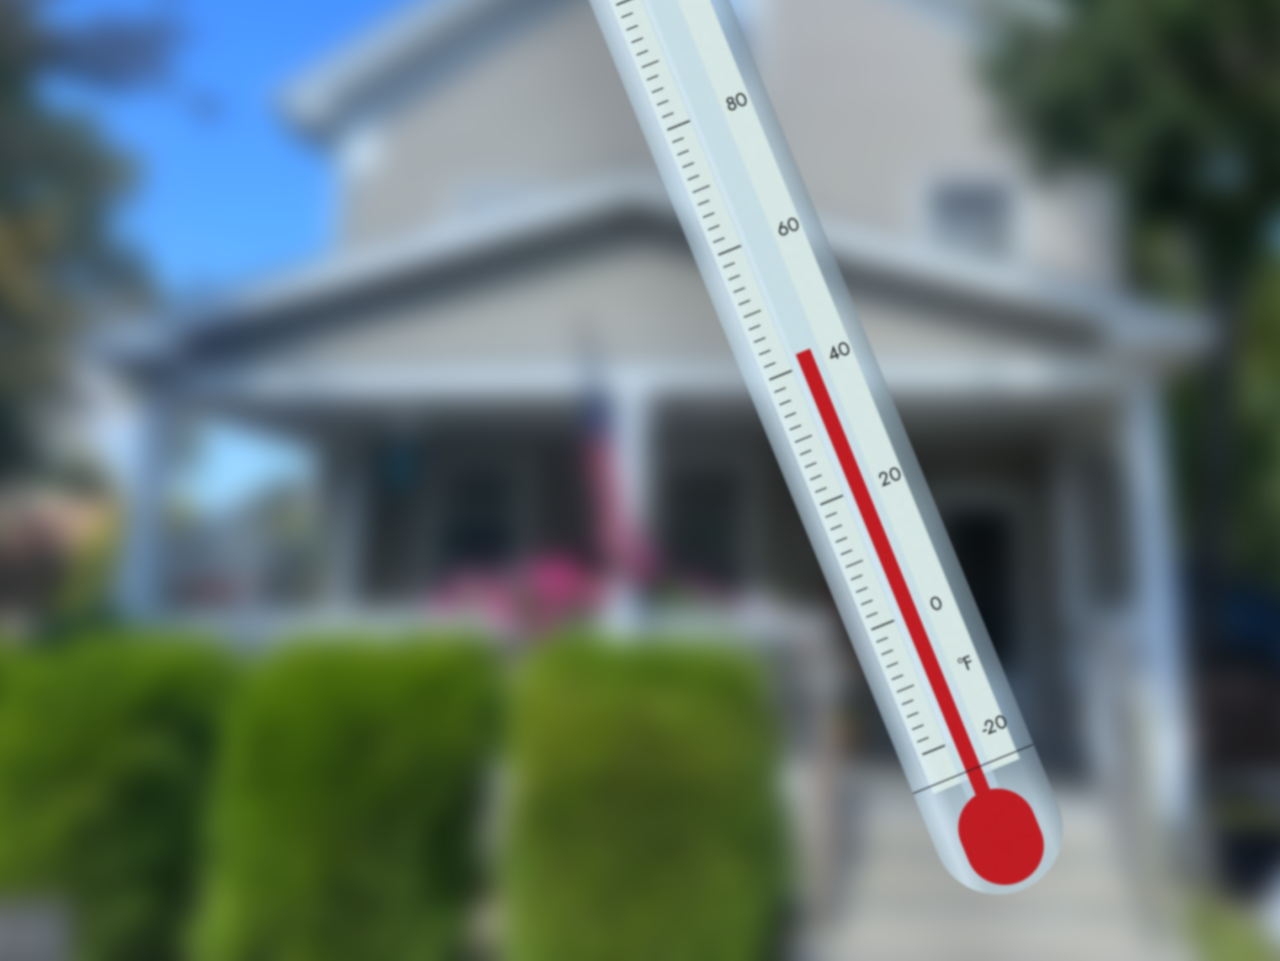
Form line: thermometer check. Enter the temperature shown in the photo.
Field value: 42 °F
